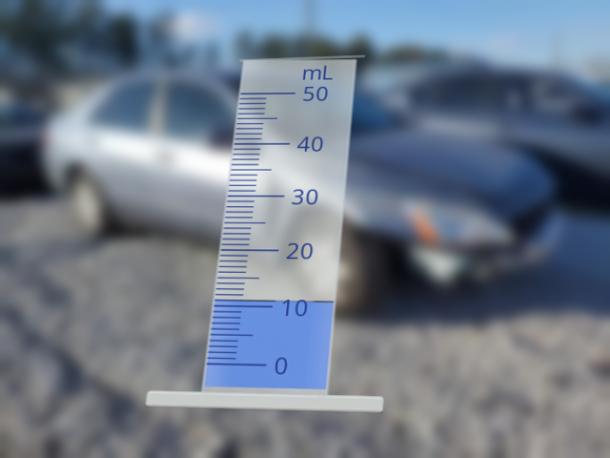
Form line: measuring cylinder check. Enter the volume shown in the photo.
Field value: 11 mL
